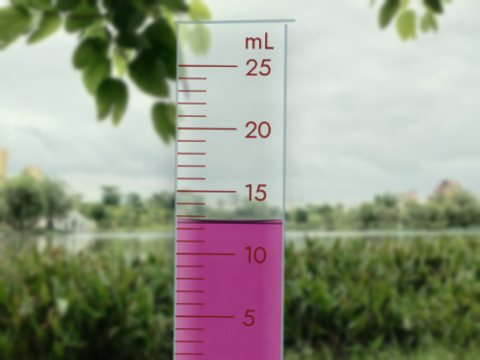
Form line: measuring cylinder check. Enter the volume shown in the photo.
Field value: 12.5 mL
